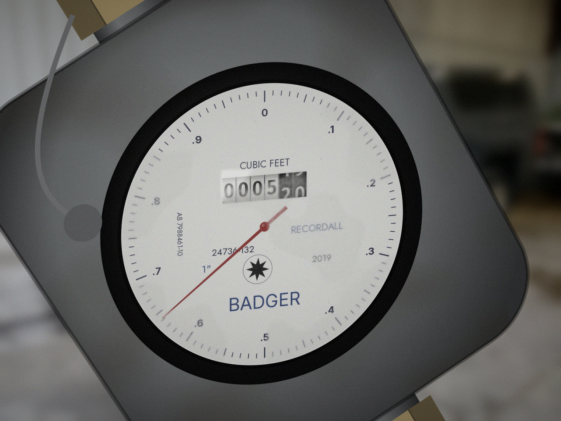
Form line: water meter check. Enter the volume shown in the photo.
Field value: 519.64 ft³
